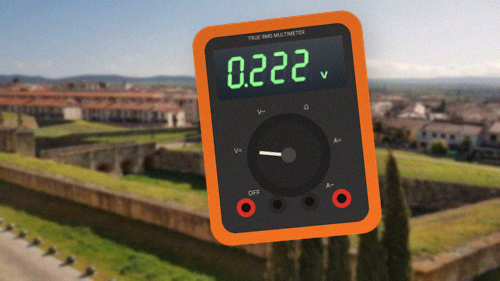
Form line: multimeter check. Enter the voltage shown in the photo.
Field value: 0.222 V
